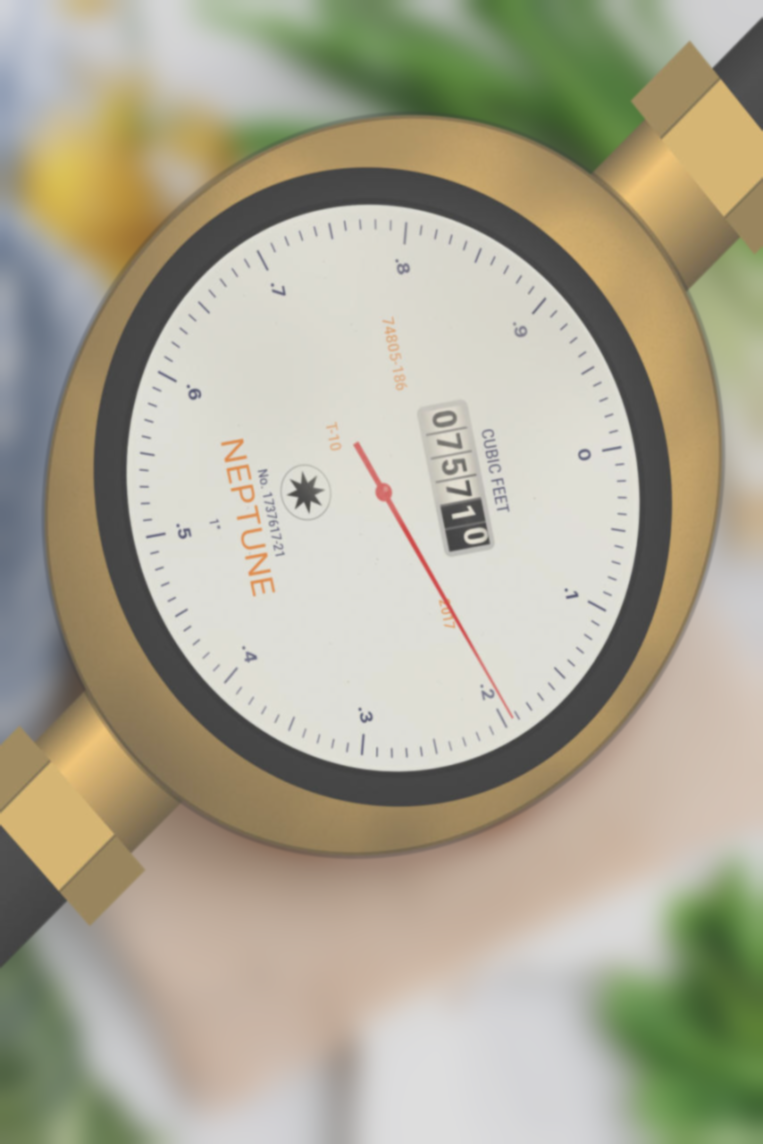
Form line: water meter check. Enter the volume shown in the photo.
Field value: 75710.19 ft³
